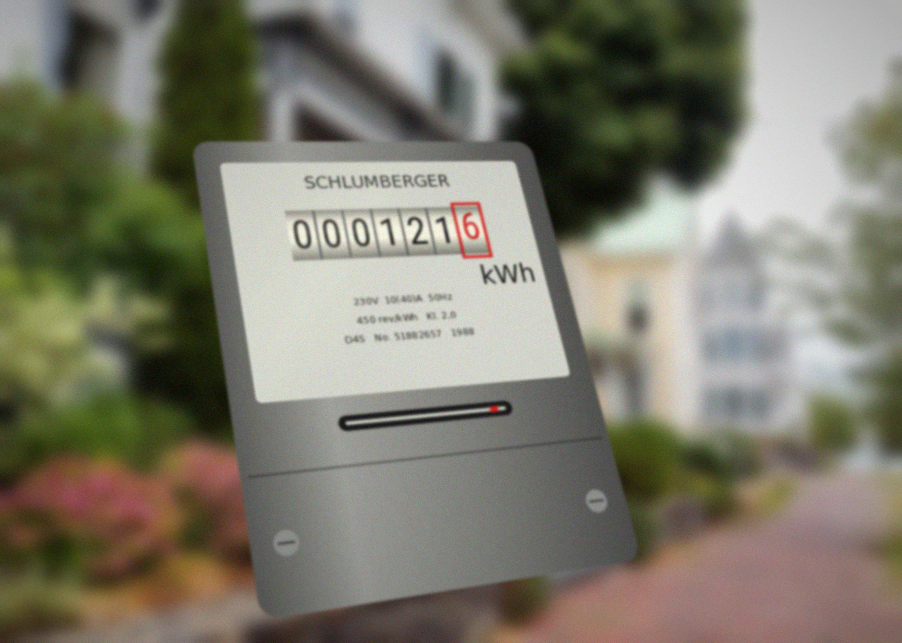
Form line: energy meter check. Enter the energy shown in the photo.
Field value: 121.6 kWh
